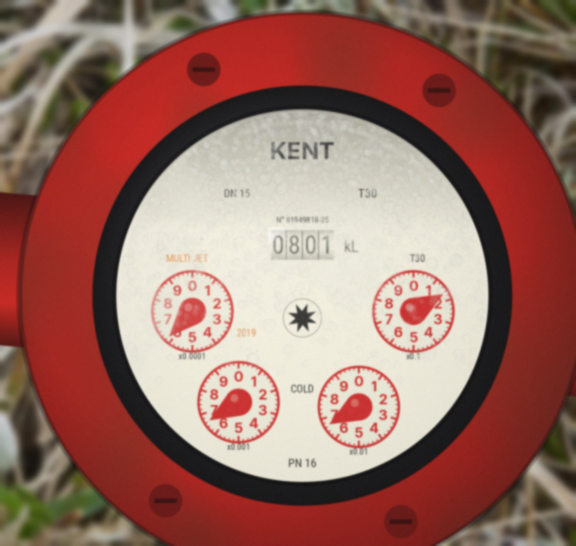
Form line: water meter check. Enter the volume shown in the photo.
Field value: 801.1666 kL
